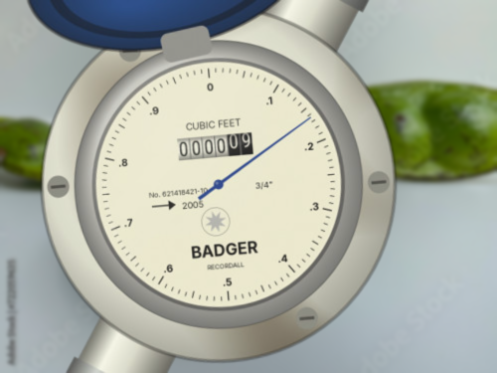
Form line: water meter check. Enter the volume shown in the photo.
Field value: 9.16 ft³
